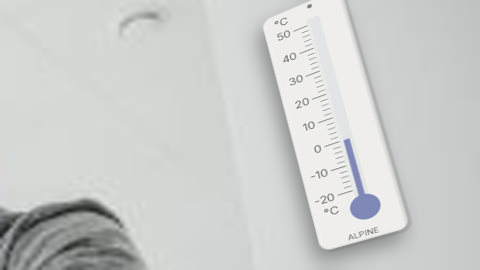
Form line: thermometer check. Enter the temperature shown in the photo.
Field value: 0 °C
